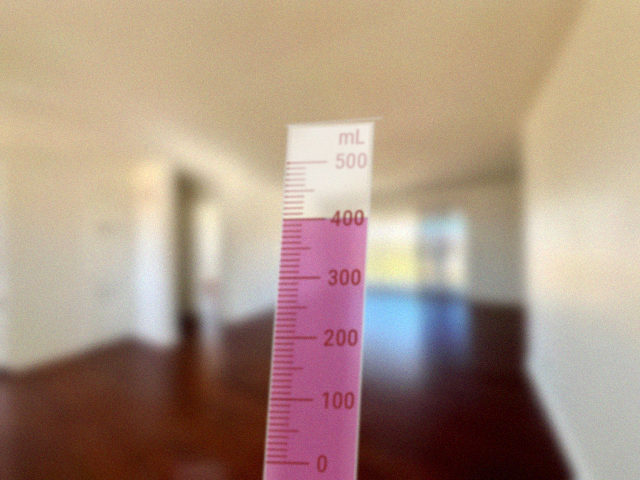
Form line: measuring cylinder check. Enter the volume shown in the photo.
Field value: 400 mL
